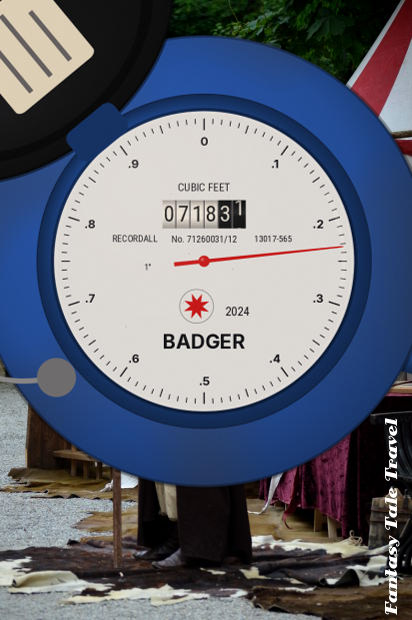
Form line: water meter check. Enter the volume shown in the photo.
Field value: 71831.23 ft³
